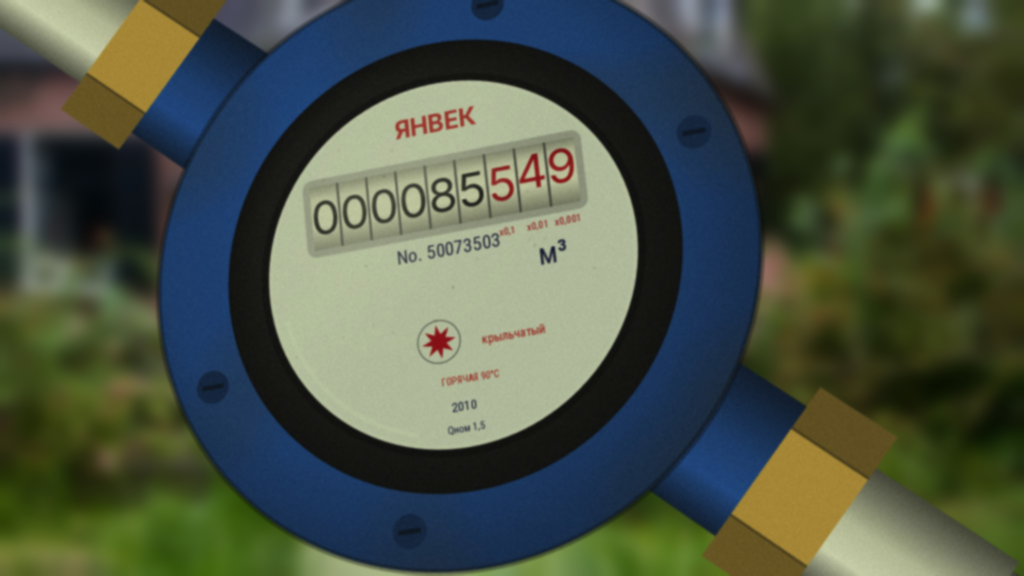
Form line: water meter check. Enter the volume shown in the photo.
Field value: 85.549 m³
